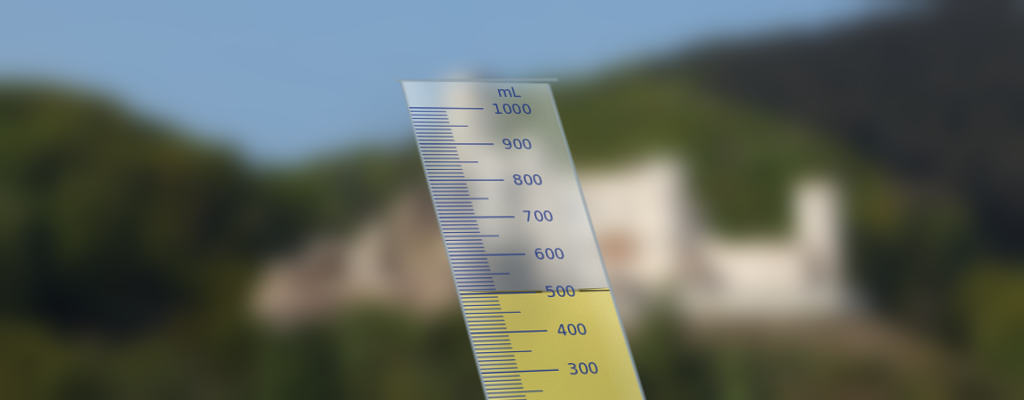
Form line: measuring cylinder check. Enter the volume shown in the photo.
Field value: 500 mL
